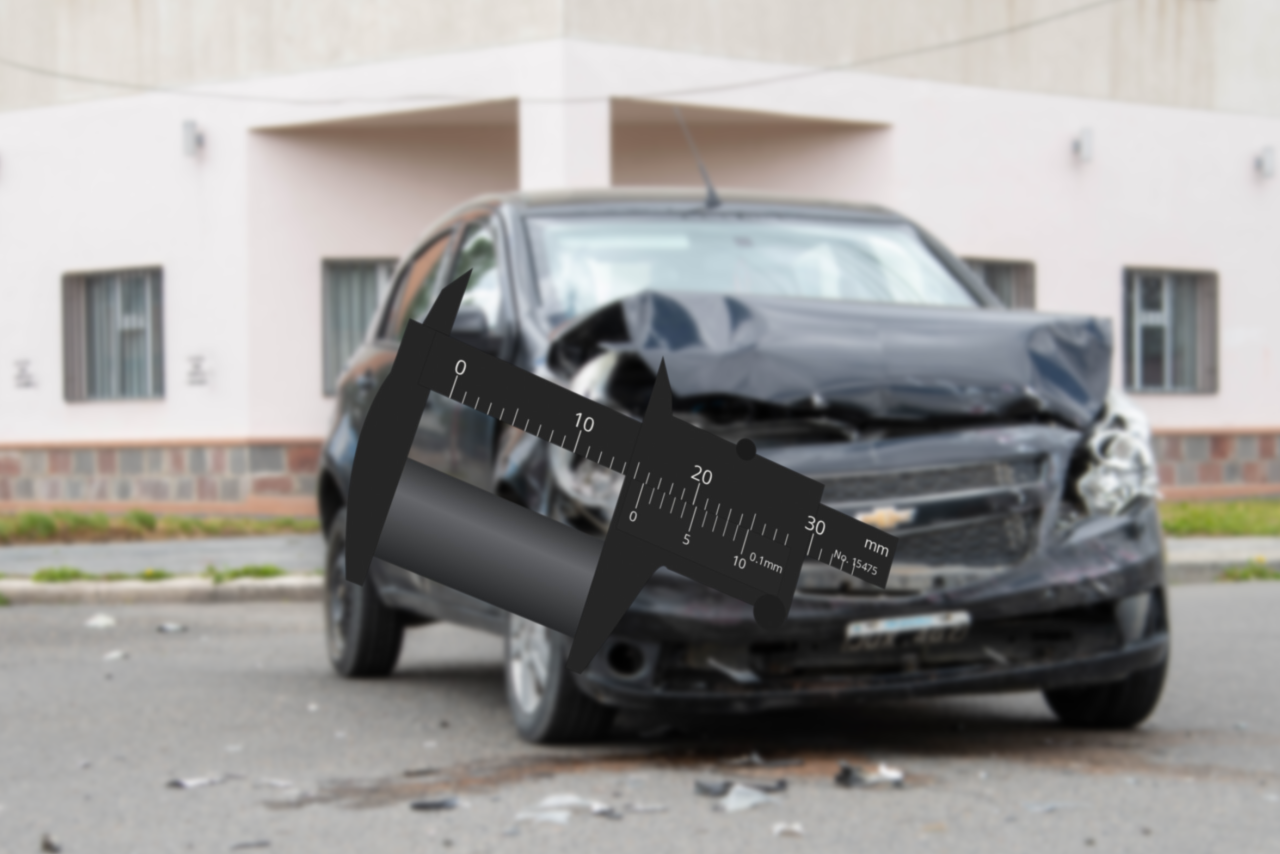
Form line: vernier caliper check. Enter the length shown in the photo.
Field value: 15.8 mm
